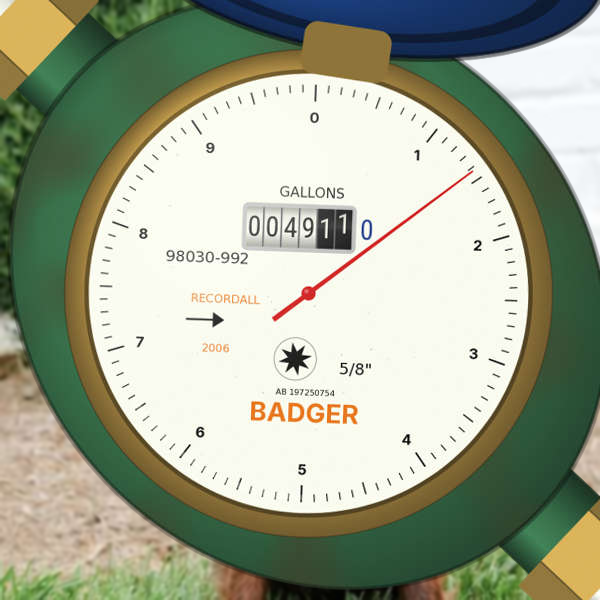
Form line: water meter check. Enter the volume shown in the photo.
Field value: 49111.4 gal
